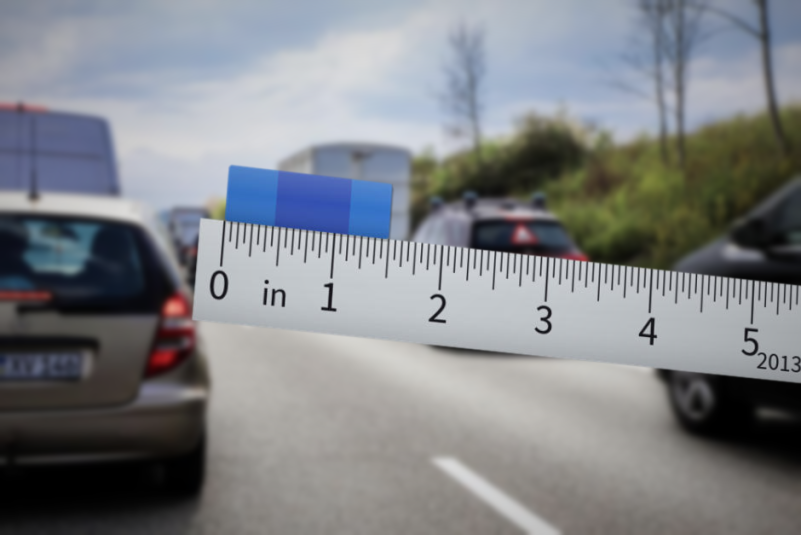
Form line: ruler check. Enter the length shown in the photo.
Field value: 1.5 in
